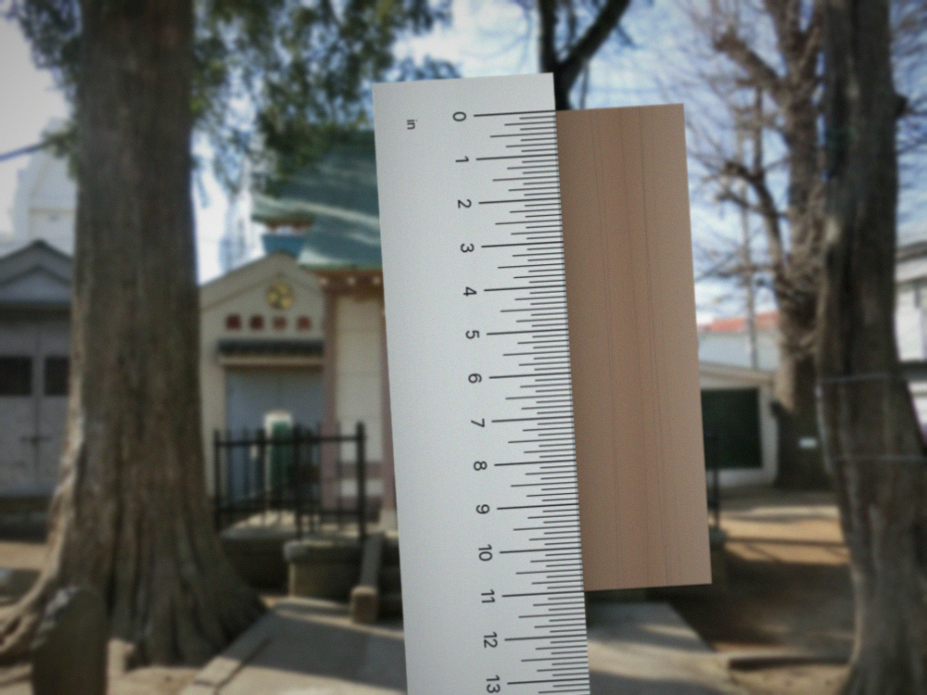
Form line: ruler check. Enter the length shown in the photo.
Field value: 11 in
